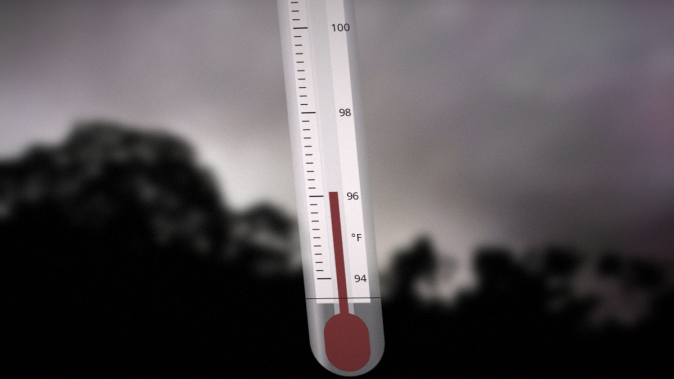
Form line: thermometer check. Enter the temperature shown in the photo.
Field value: 96.1 °F
